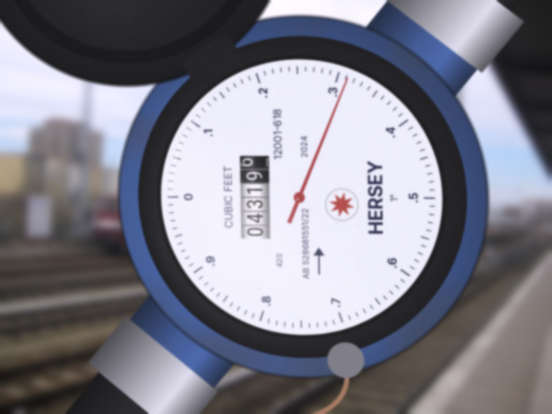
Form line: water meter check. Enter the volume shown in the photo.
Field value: 43196.31 ft³
